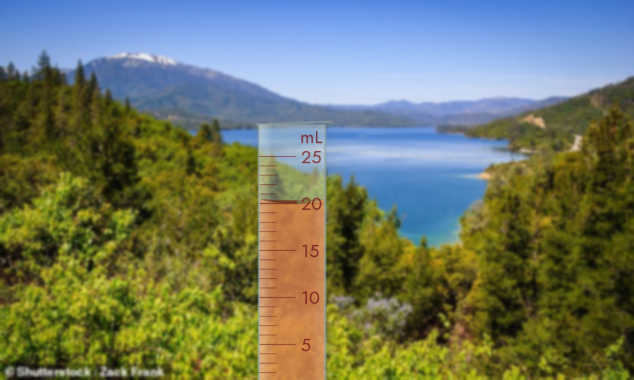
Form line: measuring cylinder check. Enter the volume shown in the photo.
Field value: 20 mL
